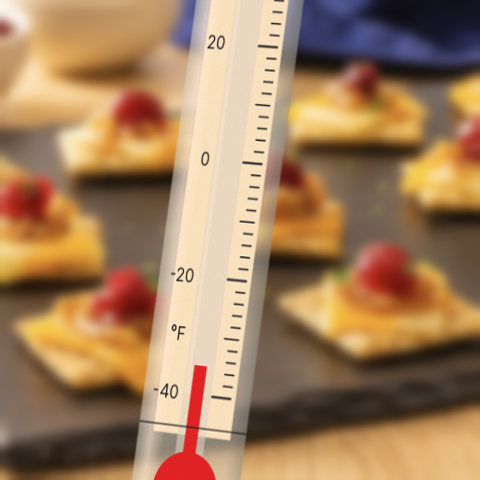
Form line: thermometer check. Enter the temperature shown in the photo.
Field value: -35 °F
